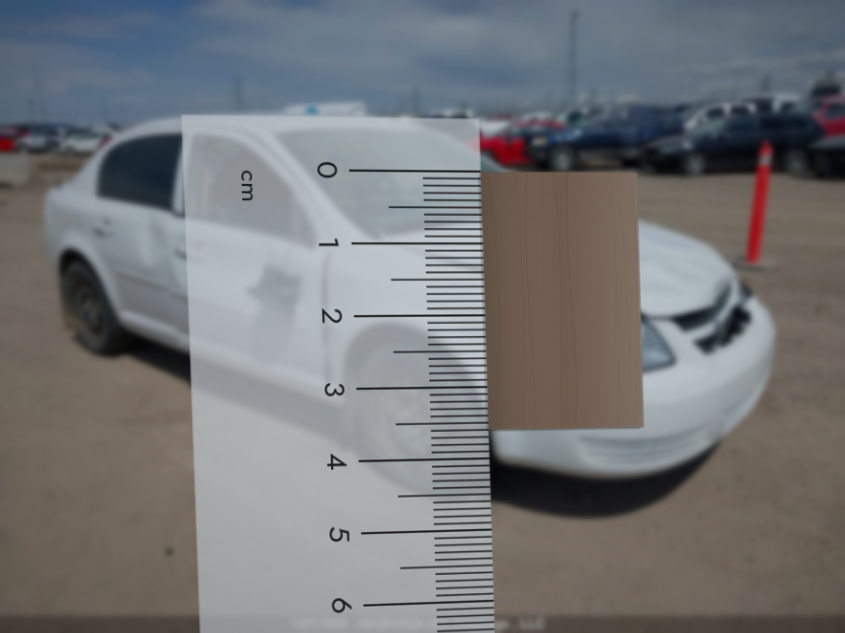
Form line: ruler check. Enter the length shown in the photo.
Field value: 3.6 cm
